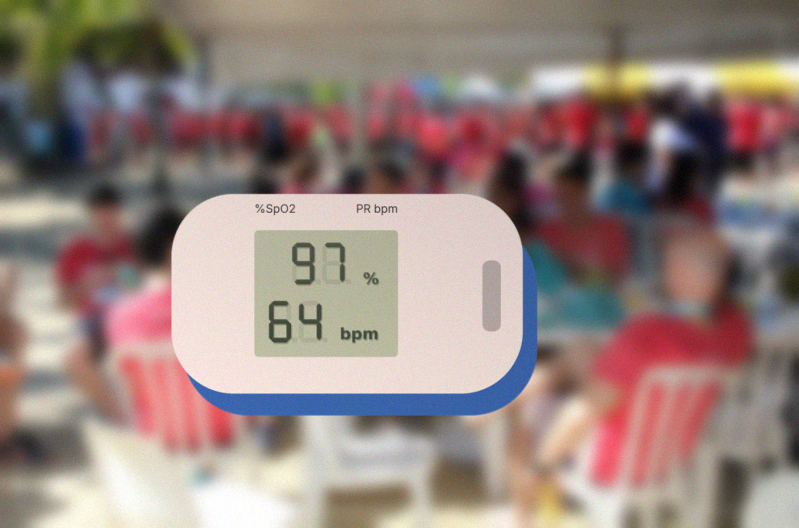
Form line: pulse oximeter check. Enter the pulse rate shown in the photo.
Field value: 64 bpm
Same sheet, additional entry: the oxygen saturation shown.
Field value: 97 %
